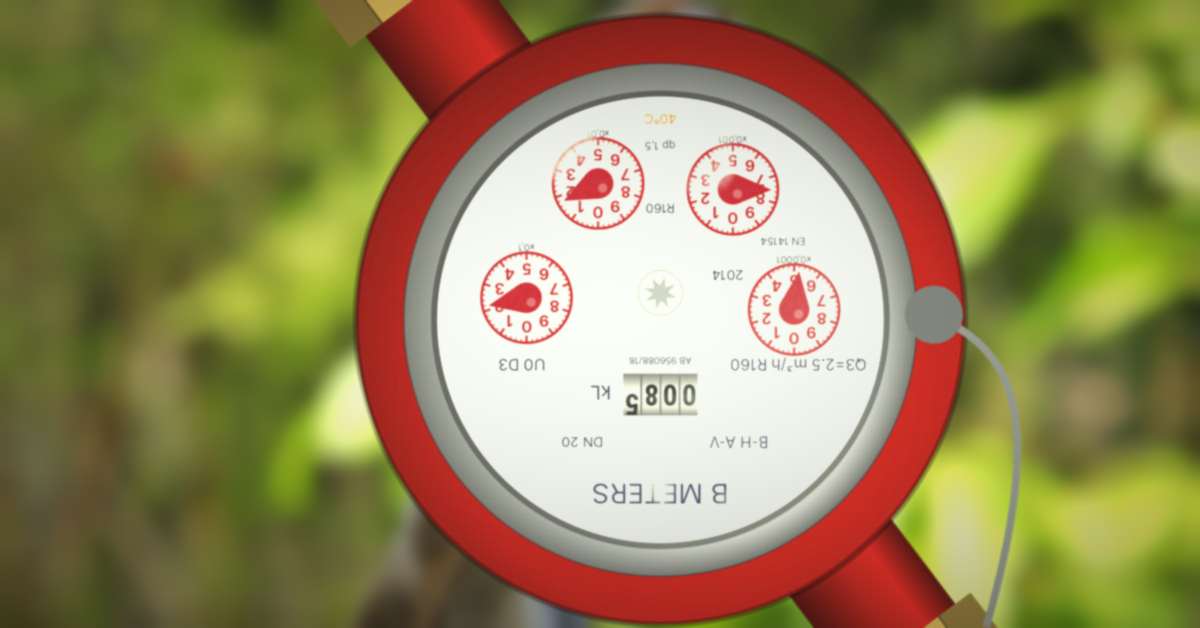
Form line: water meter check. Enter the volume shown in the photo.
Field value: 85.2175 kL
